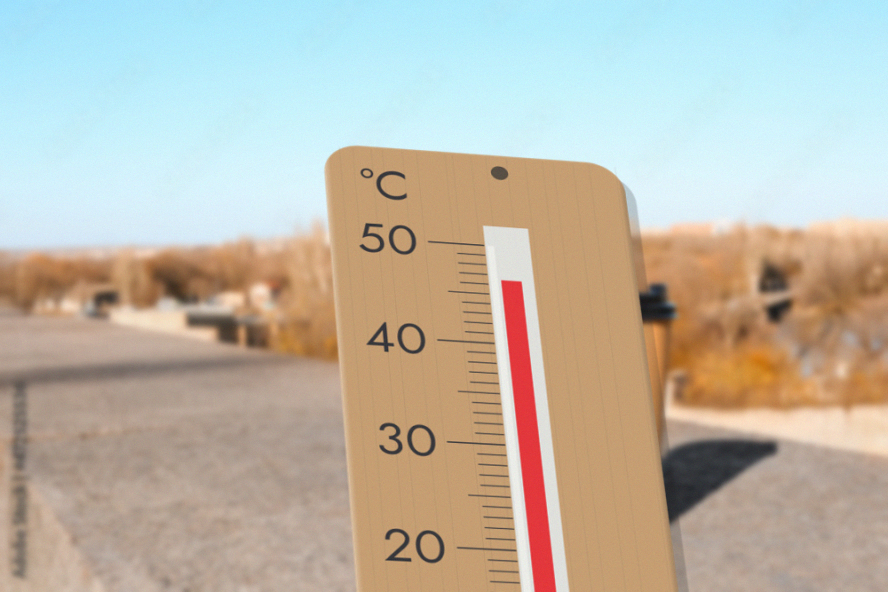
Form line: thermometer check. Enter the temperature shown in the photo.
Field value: 46.5 °C
